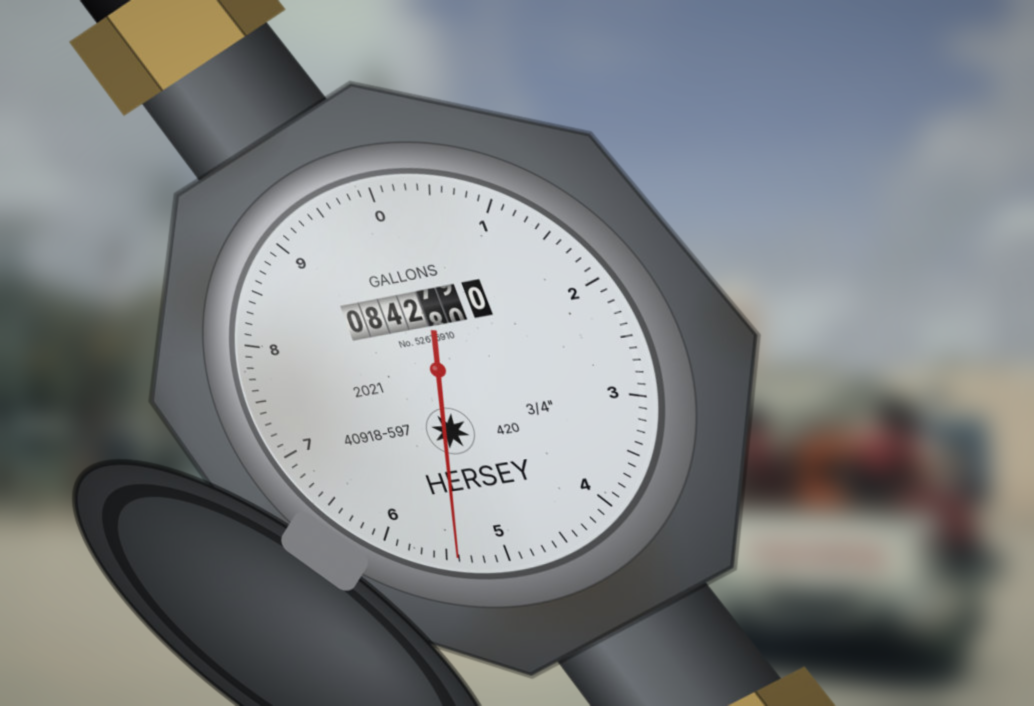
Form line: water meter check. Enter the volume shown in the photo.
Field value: 842795.4 gal
